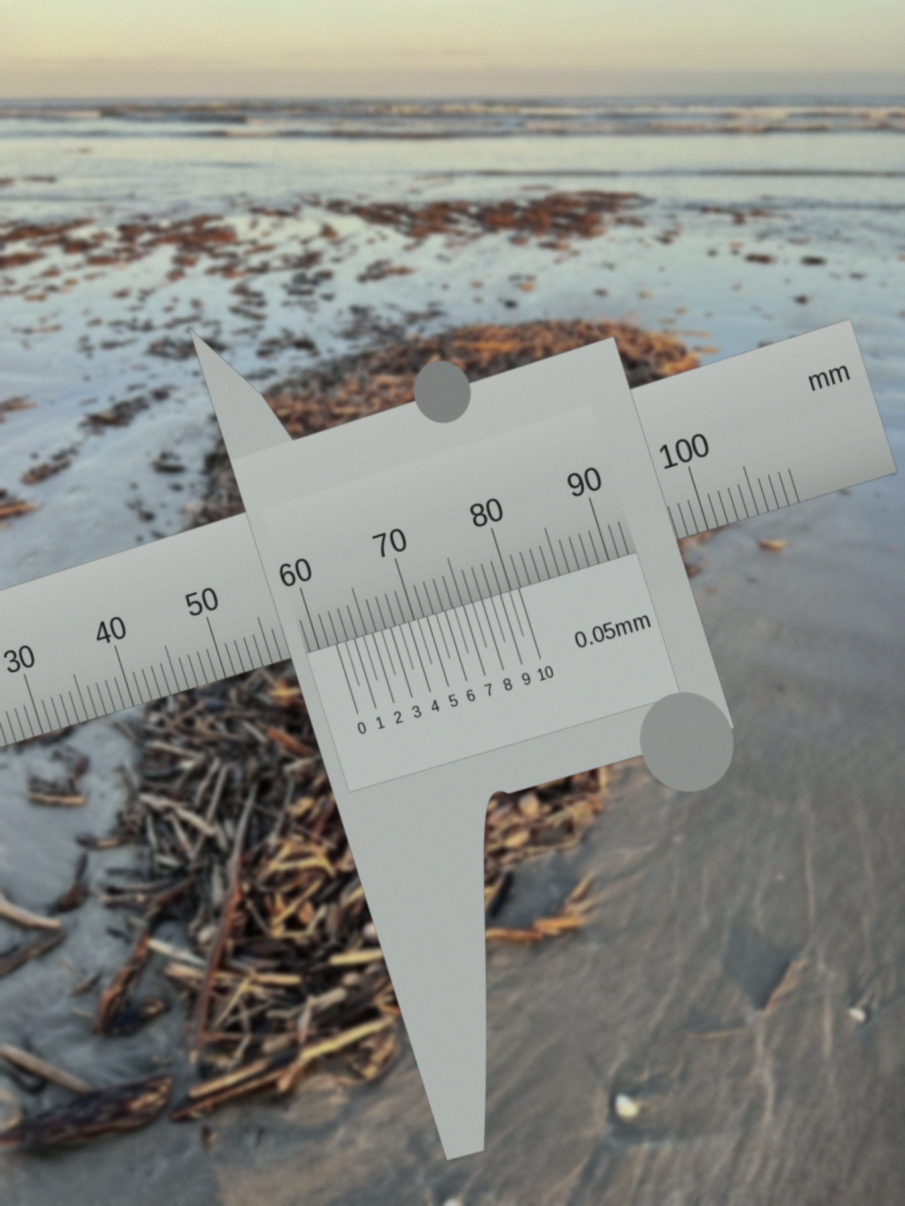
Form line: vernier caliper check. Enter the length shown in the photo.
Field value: 61.8 mm
